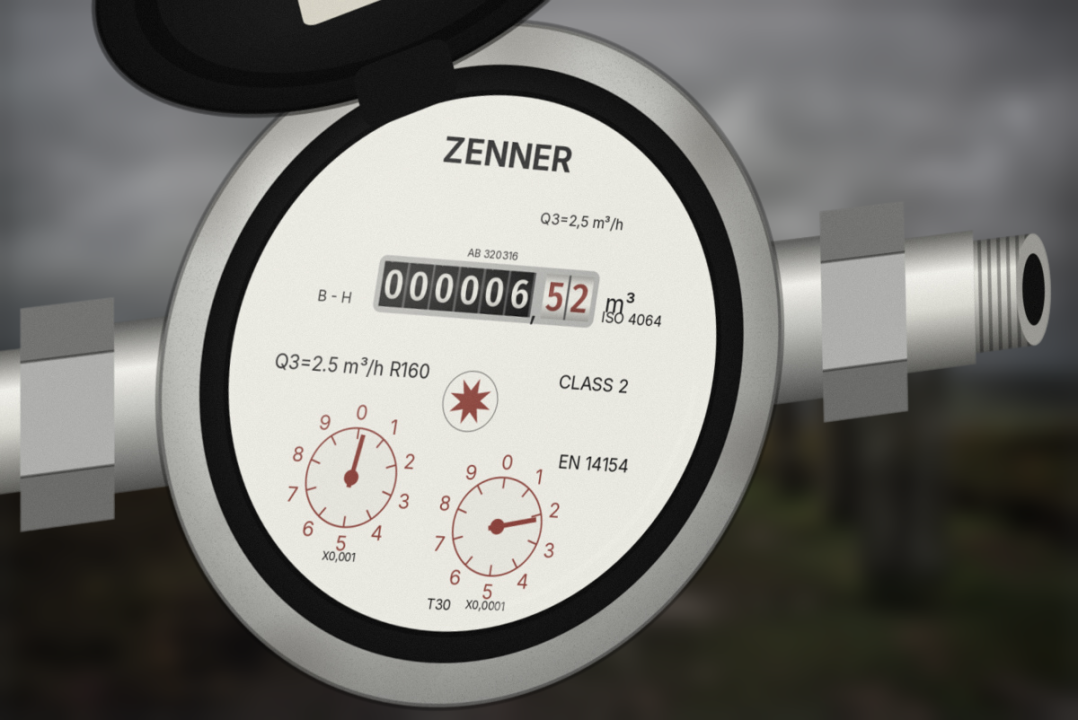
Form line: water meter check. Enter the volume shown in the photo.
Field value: 6.5202 m³
